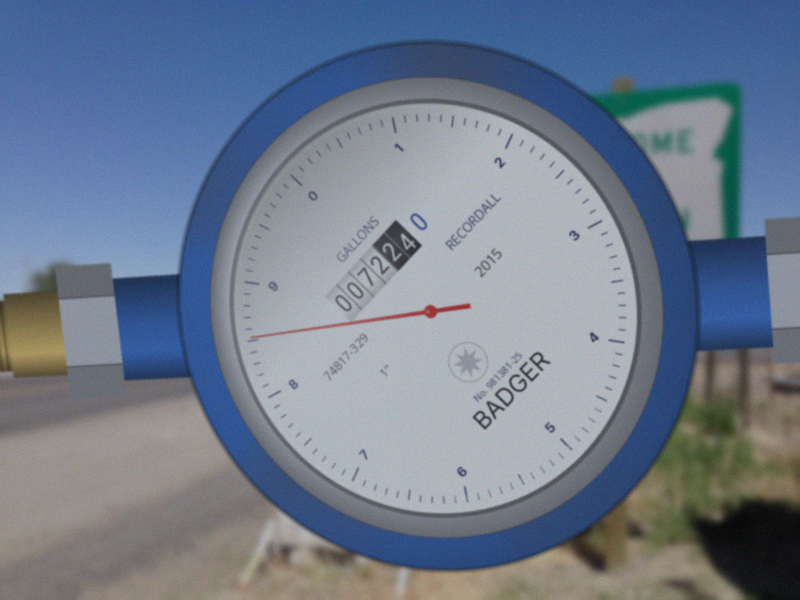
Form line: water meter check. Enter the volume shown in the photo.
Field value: 72238.5 gal
